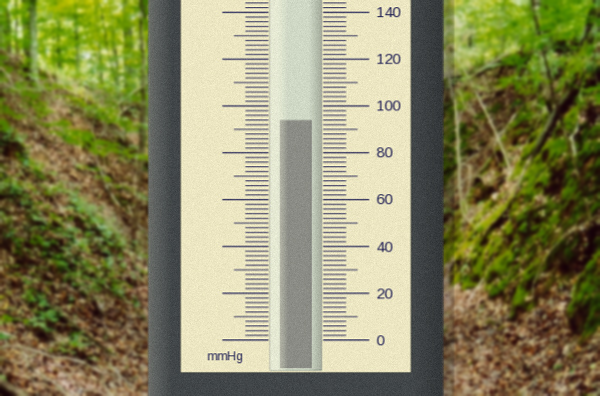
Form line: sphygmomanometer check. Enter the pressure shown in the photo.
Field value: 94 mmHg
